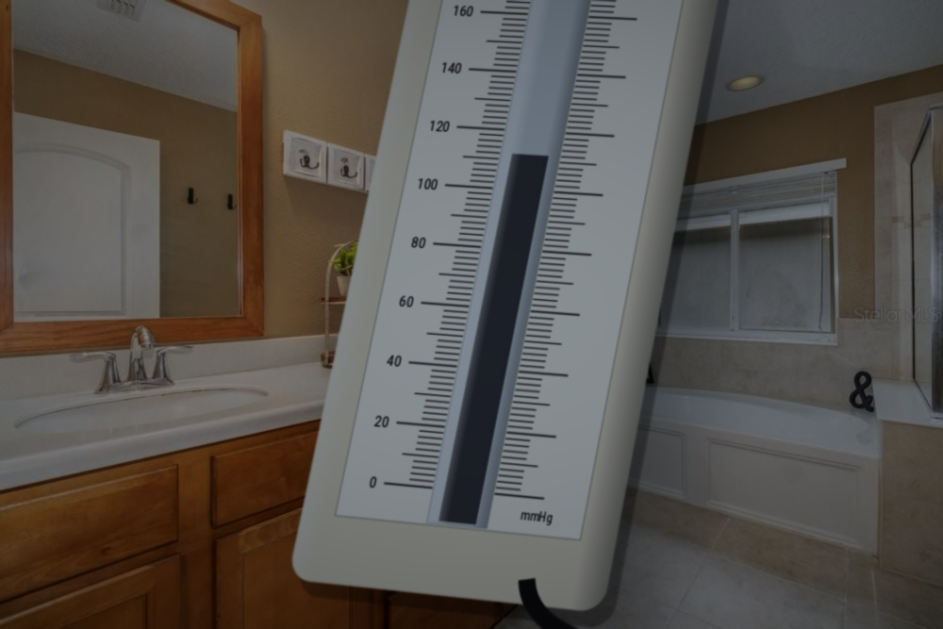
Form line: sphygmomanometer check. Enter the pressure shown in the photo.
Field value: 112 mmHg
